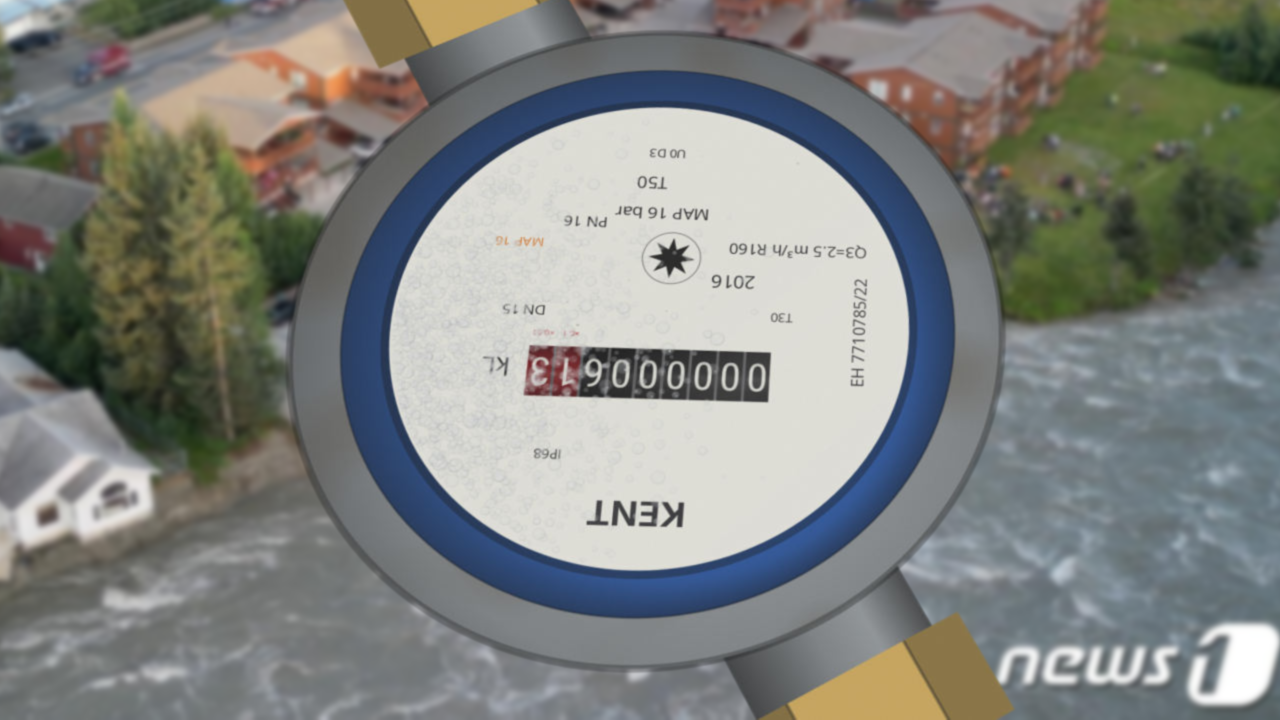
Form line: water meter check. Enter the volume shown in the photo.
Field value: 6.13 kL
